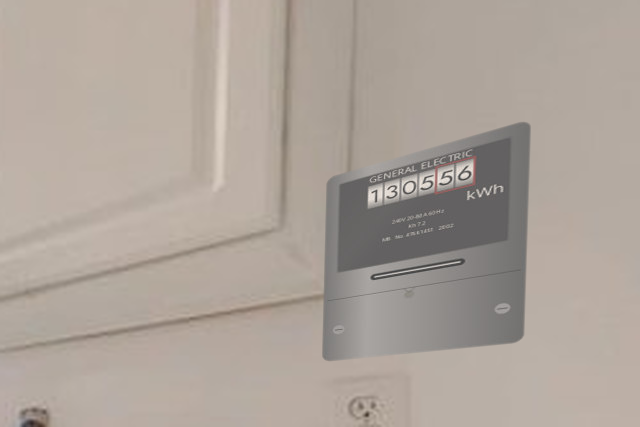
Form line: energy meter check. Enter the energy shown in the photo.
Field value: 1305.56 kWh
